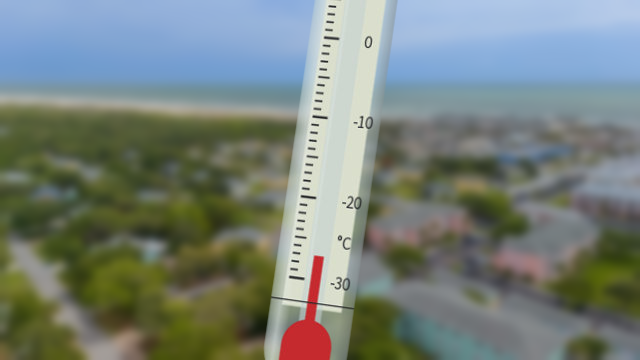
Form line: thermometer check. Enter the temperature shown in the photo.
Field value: -27 °C
